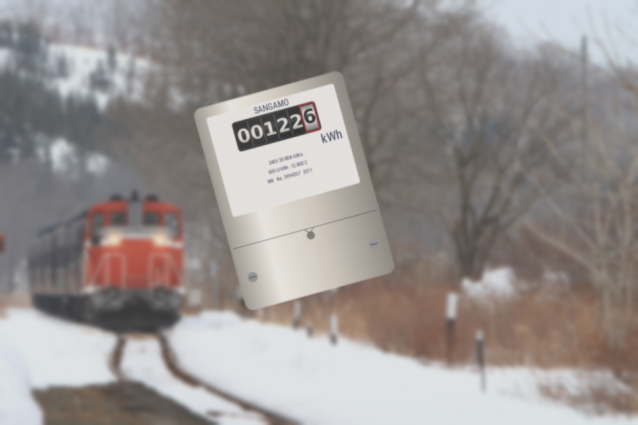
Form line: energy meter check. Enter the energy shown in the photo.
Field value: 122.6 kWh
